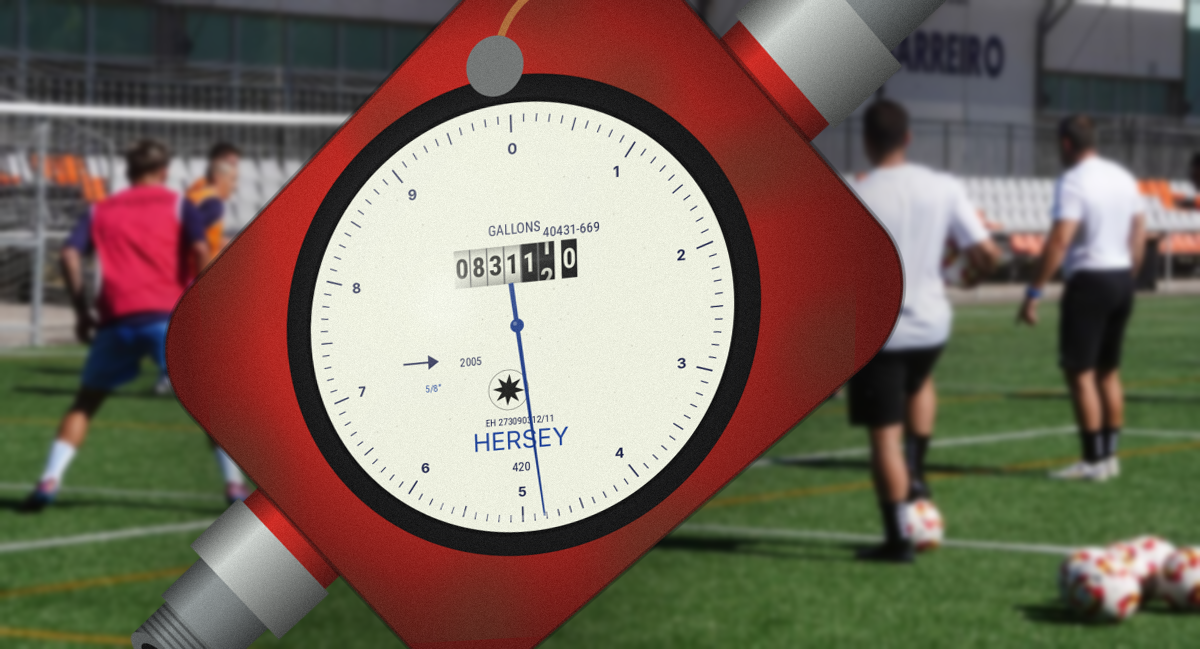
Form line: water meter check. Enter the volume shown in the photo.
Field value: 831114.8 gal
